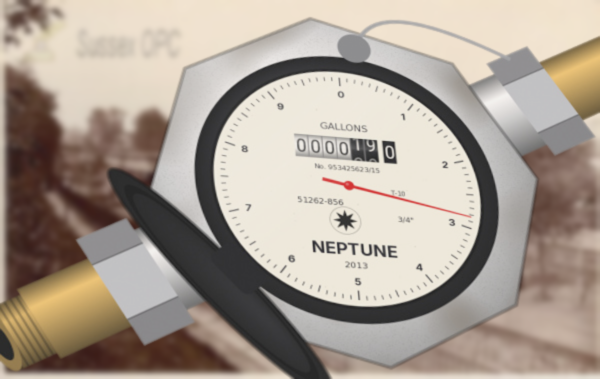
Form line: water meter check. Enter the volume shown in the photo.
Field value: 192.8 gal
